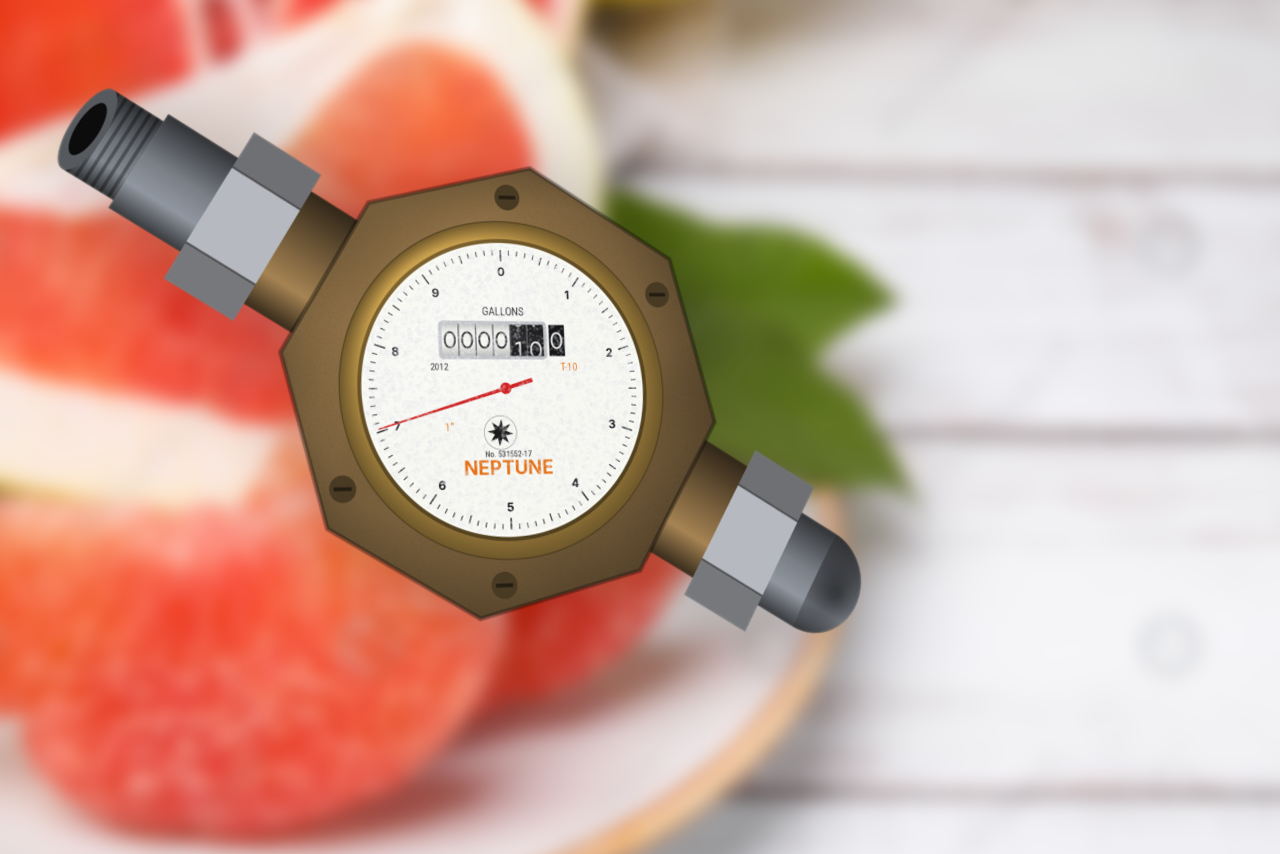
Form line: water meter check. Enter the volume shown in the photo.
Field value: 97.0 gal
